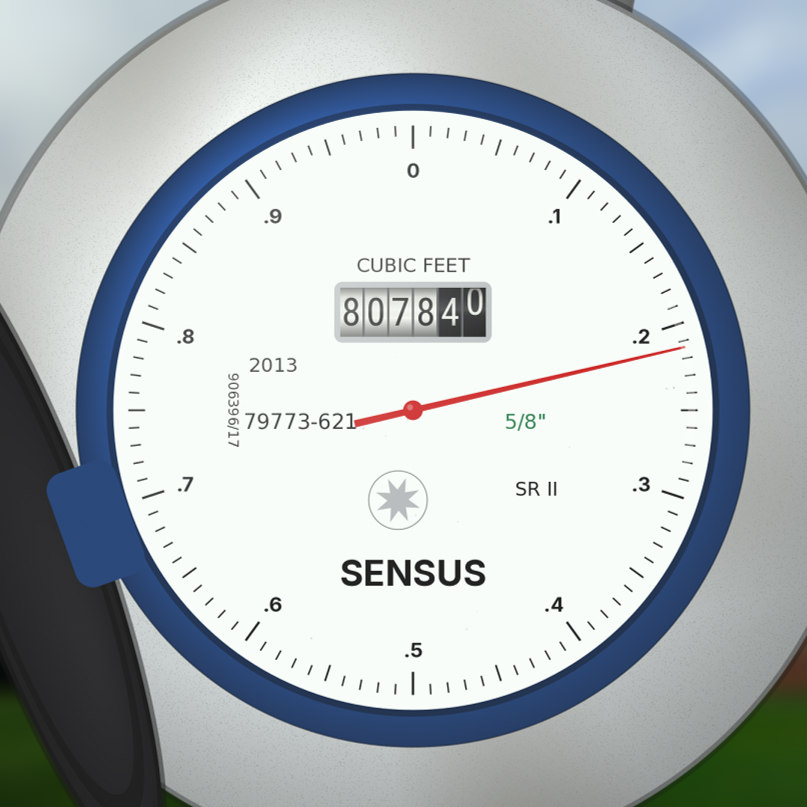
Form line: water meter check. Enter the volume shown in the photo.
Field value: 807840.21 ft³
